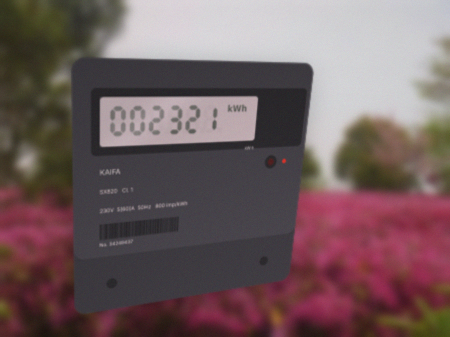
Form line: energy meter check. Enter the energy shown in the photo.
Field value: 2321 kWh
